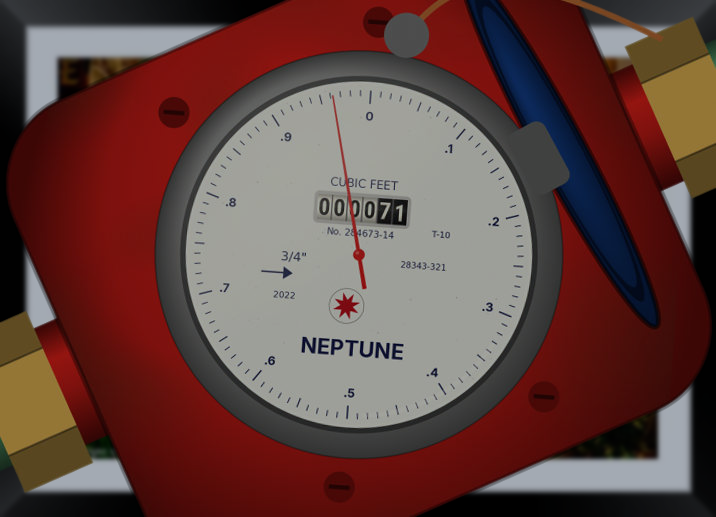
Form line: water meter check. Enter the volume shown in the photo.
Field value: 70.96 ft³
